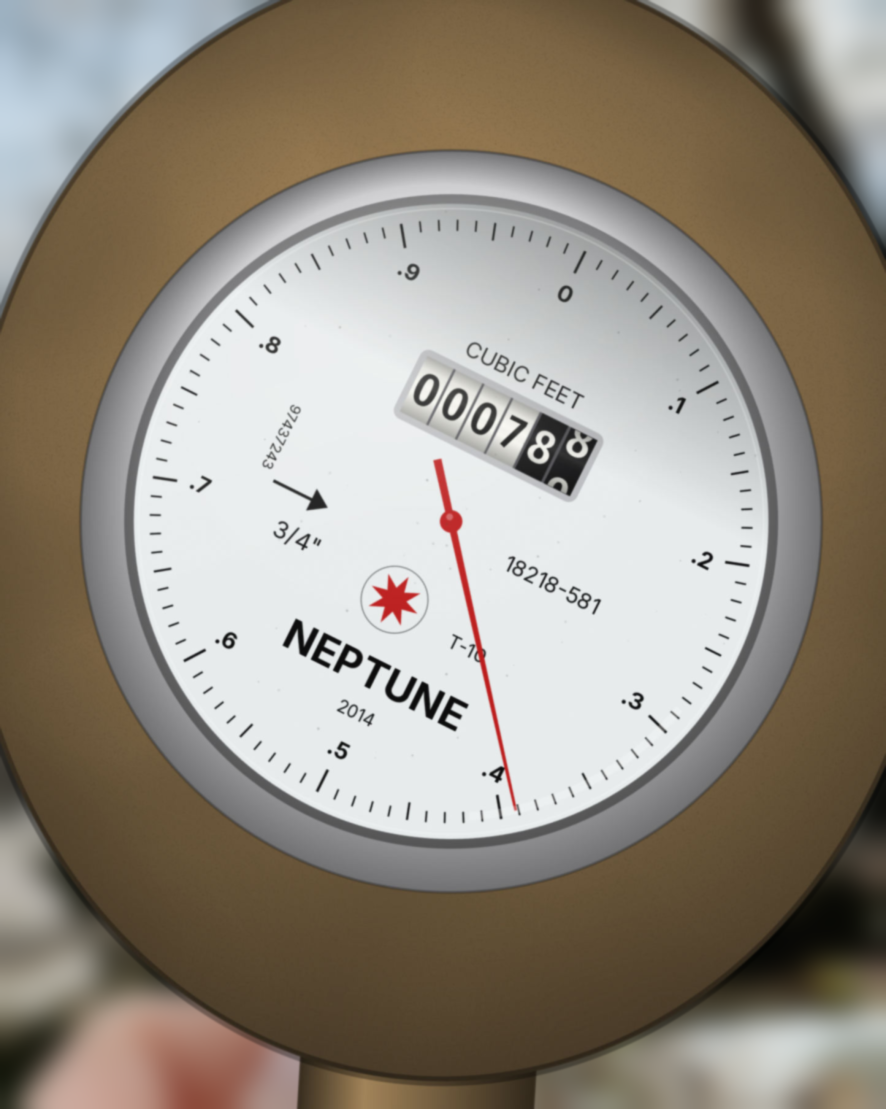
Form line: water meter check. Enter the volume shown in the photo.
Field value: 788.39 ft³
